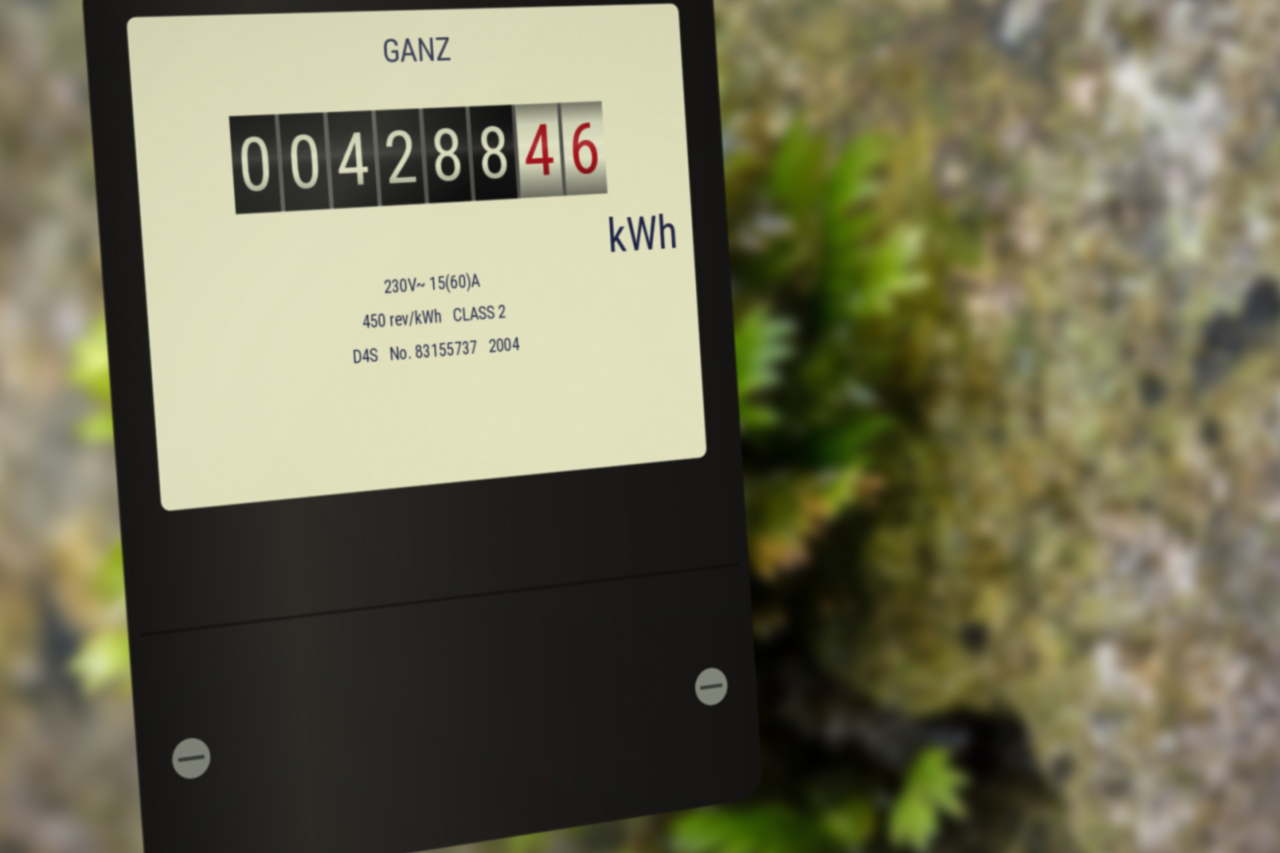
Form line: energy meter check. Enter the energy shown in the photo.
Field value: 4288.46 kWh
